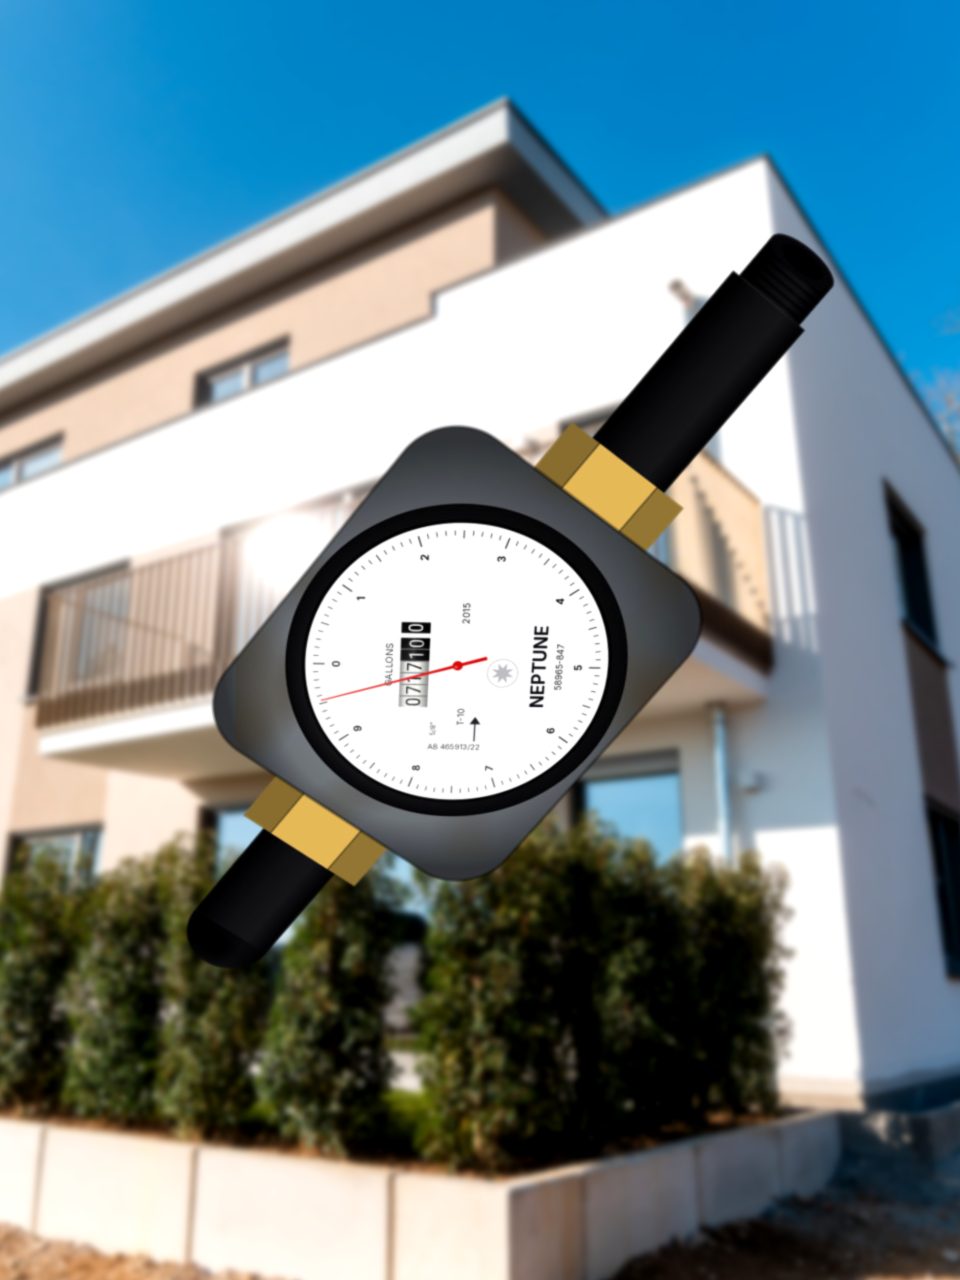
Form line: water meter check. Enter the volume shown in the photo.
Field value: 717099.5 gal
